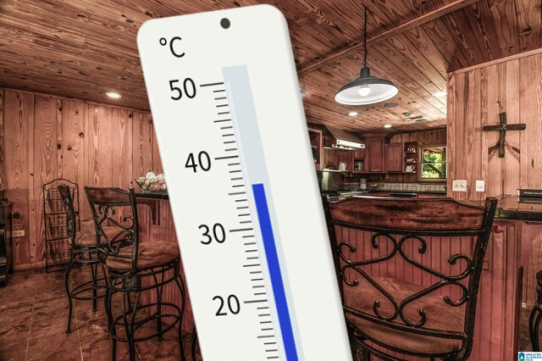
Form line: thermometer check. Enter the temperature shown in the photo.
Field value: 36 °C
